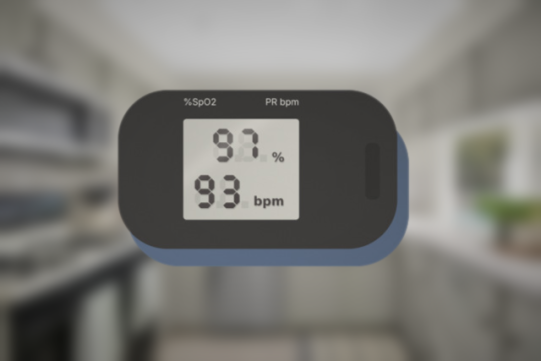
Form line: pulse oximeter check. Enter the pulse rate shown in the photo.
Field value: 93 bpm
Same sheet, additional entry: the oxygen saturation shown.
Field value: 97 %
